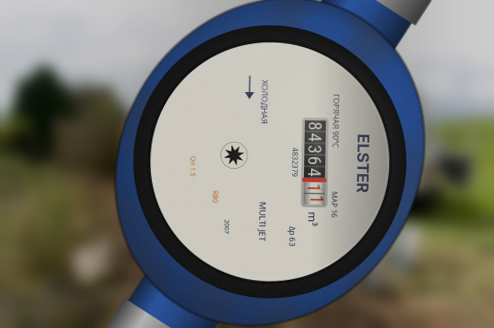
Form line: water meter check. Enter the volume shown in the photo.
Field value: 84364.11 m³
